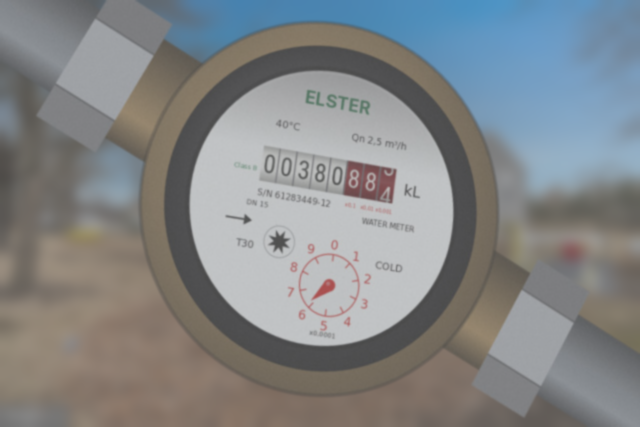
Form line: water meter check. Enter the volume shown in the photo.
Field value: 380.8836 kL
